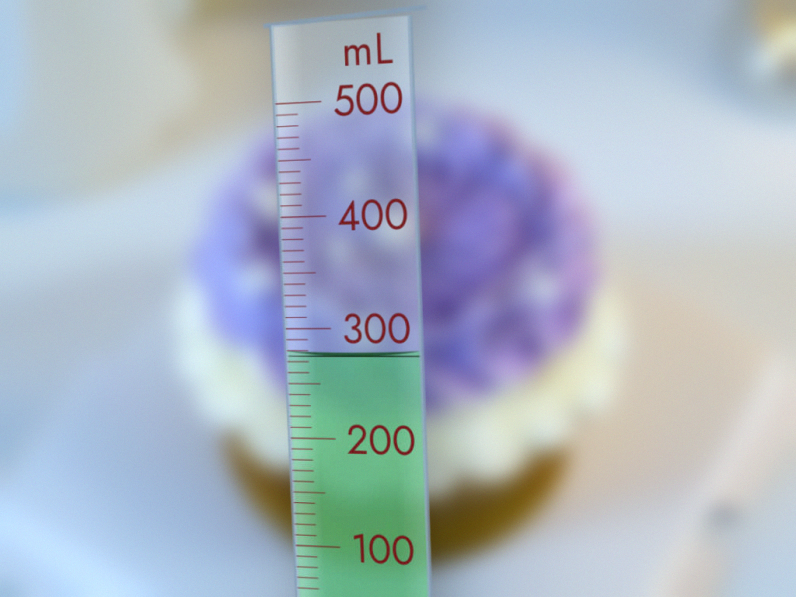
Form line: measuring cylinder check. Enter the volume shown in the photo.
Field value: 275 mL
